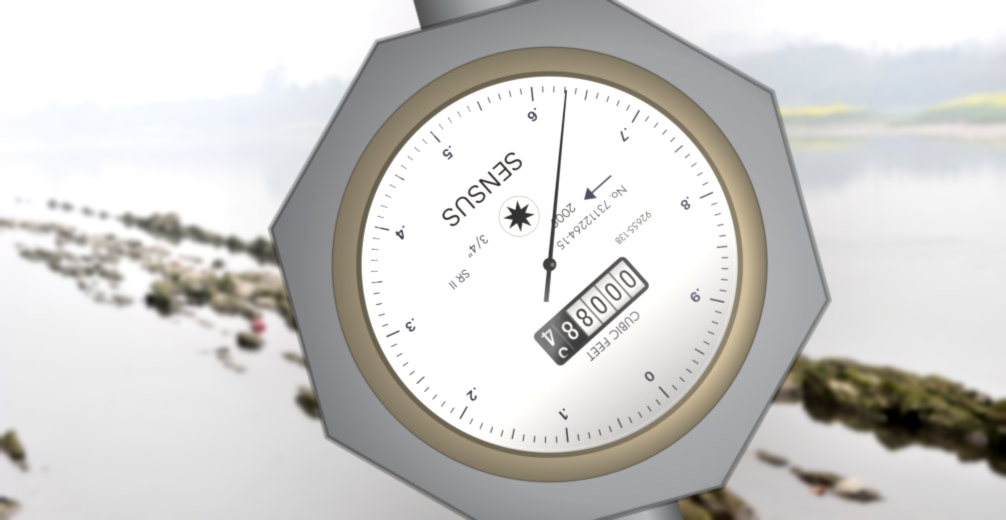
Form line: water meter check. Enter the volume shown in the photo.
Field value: 883.63 ft³
